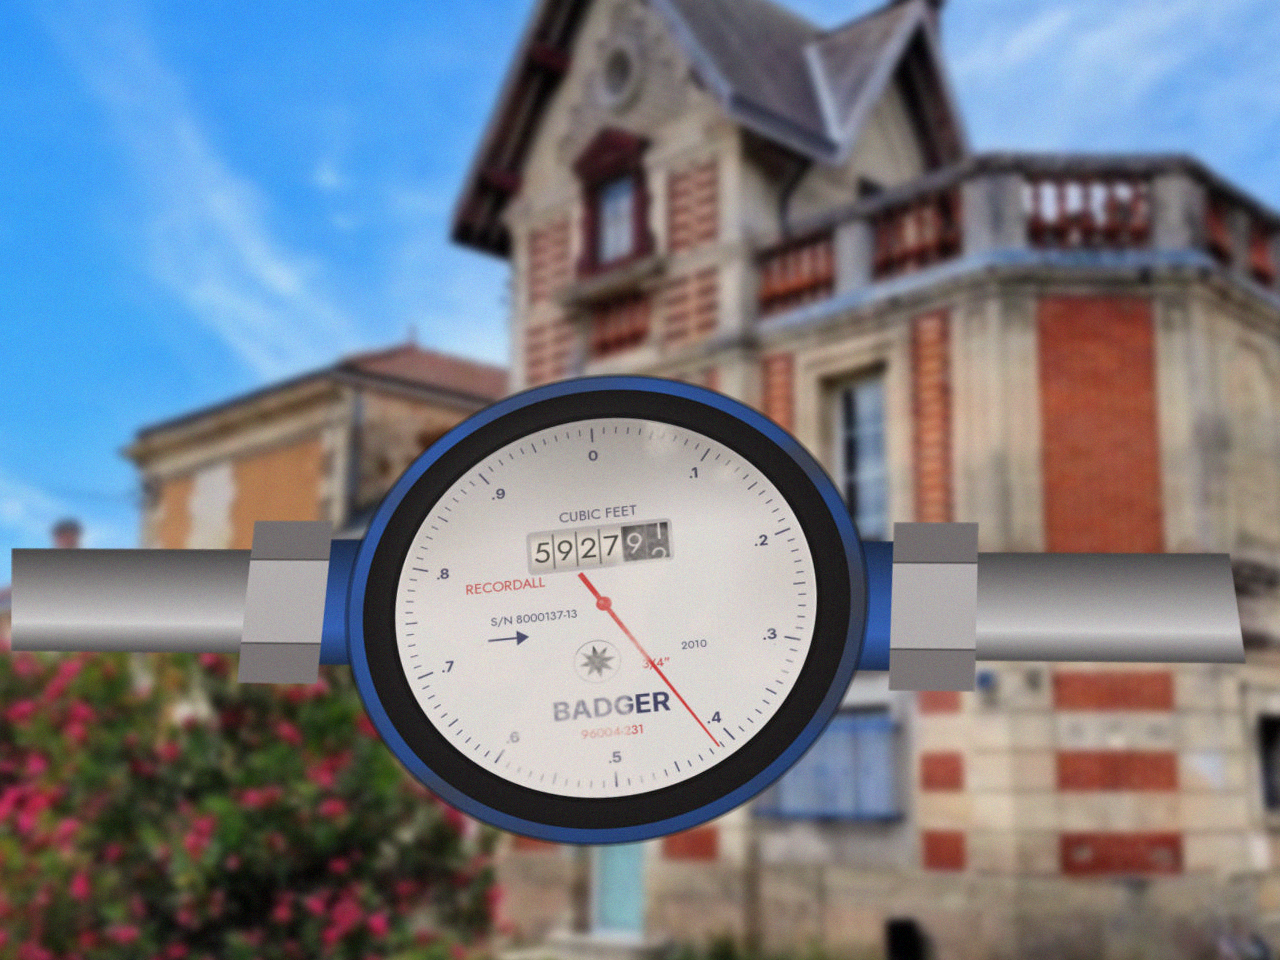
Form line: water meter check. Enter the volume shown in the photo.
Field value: 592791.41 ft³
